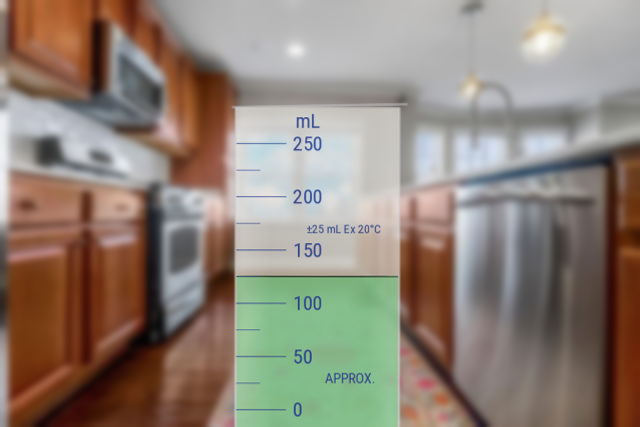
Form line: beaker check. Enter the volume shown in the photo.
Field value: 125 mL
